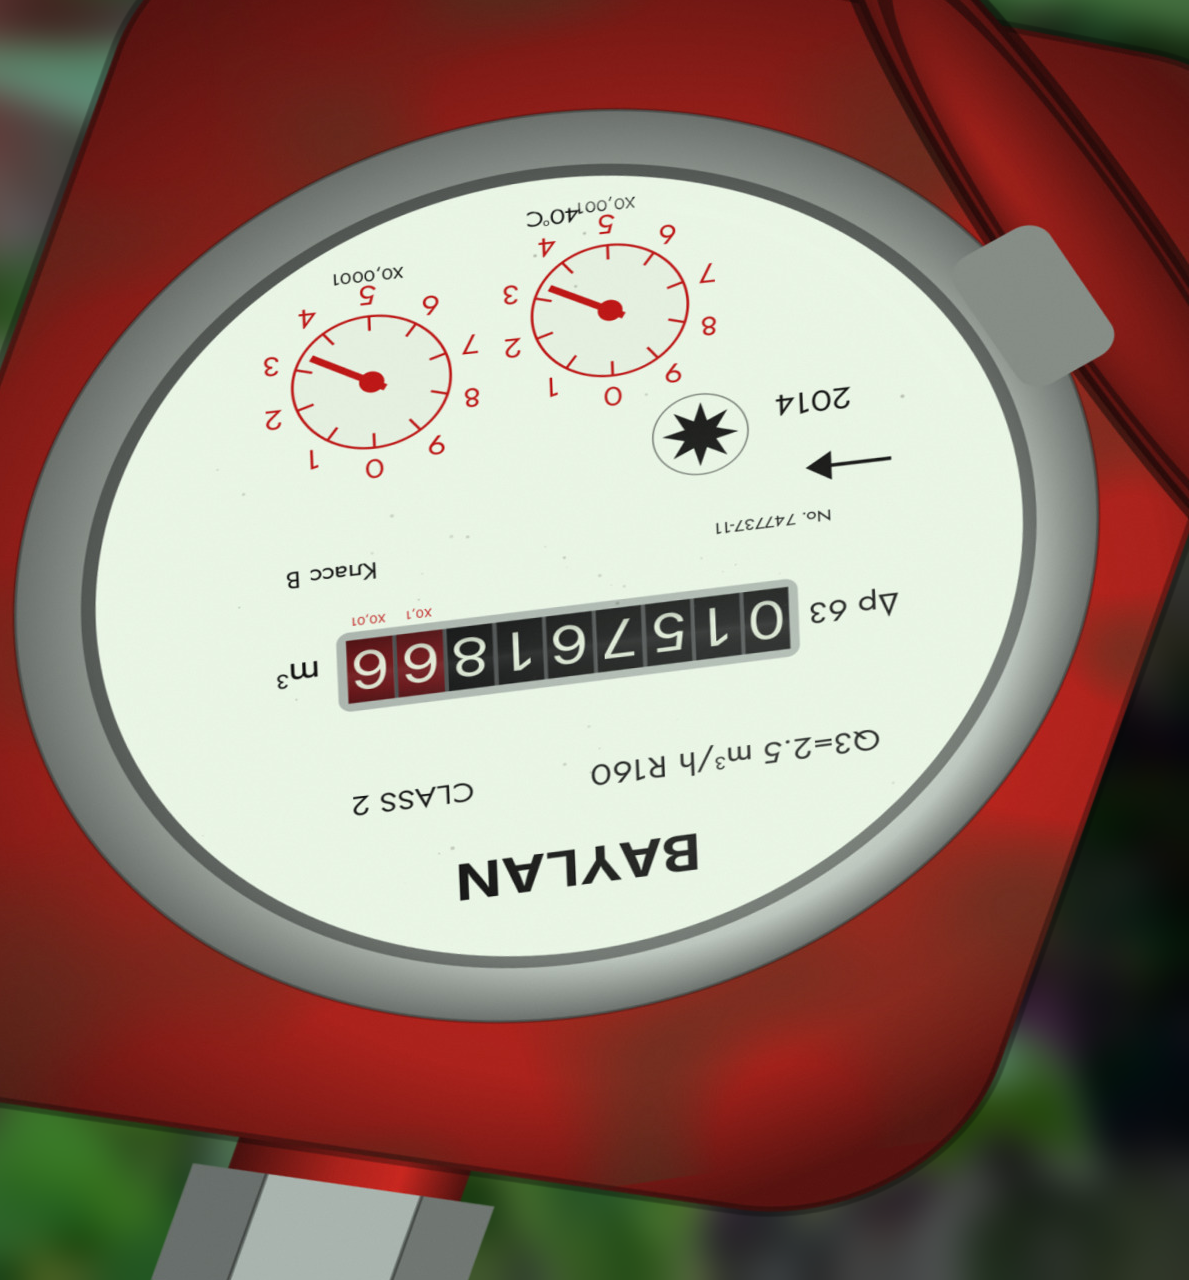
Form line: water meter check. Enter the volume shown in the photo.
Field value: 157618.6633 m³
